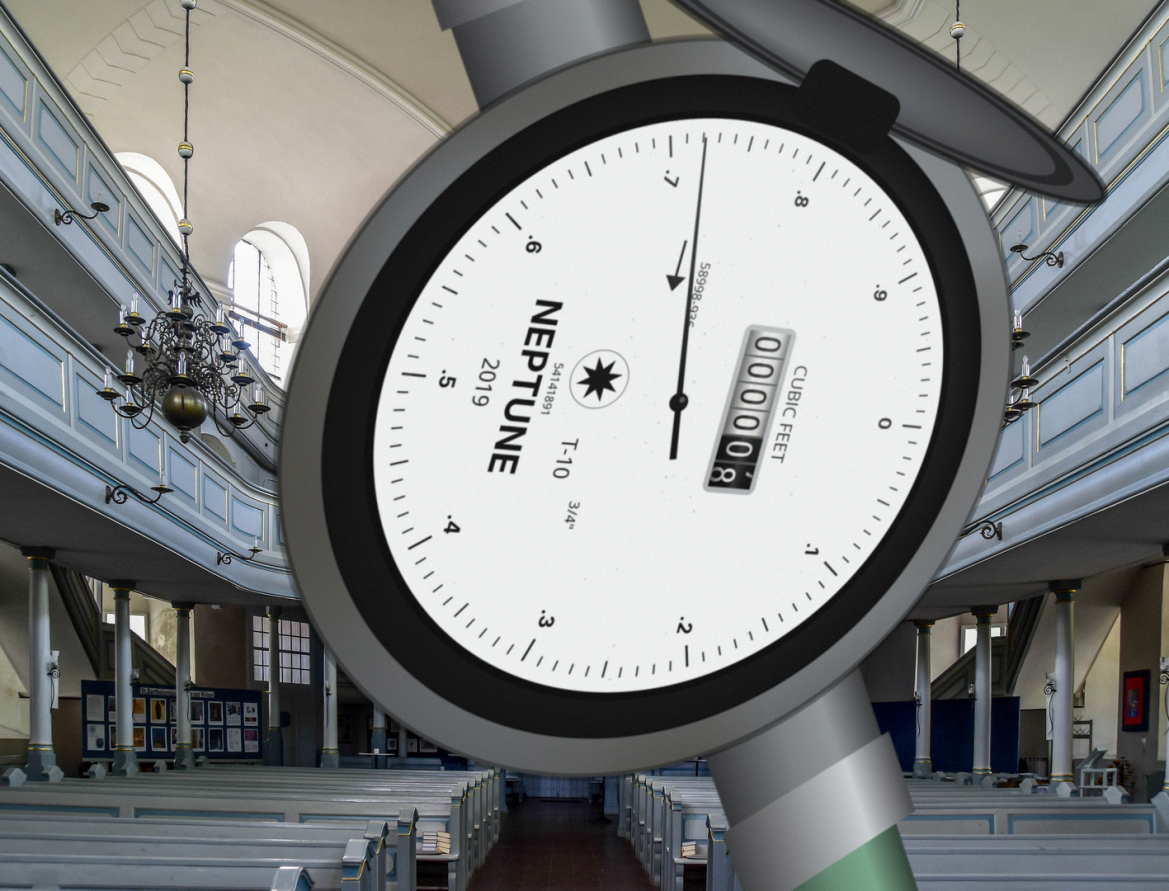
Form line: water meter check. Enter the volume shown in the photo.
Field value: 7.72 ft³
